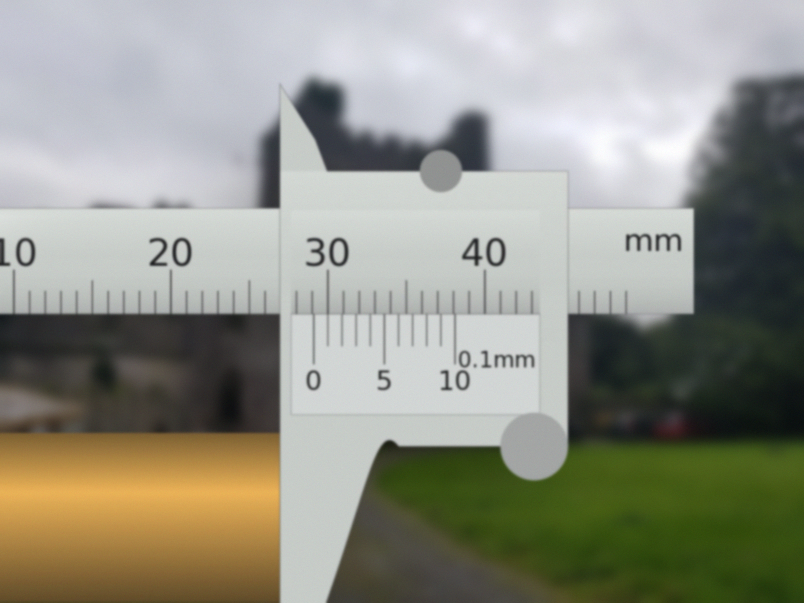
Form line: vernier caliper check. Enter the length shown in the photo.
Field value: 29.1 mm
